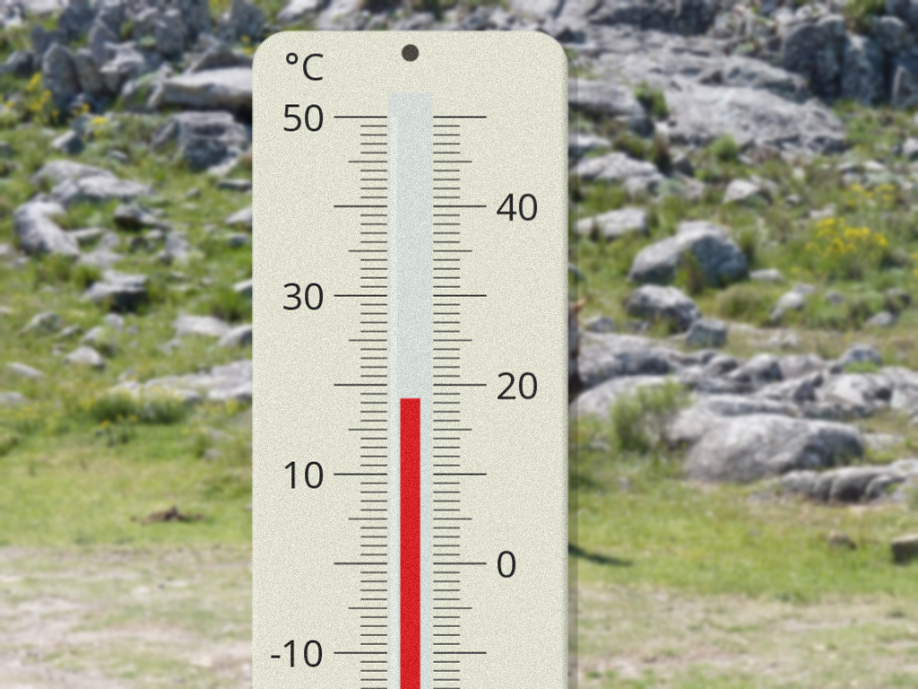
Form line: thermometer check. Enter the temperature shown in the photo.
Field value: 18.5 °C
